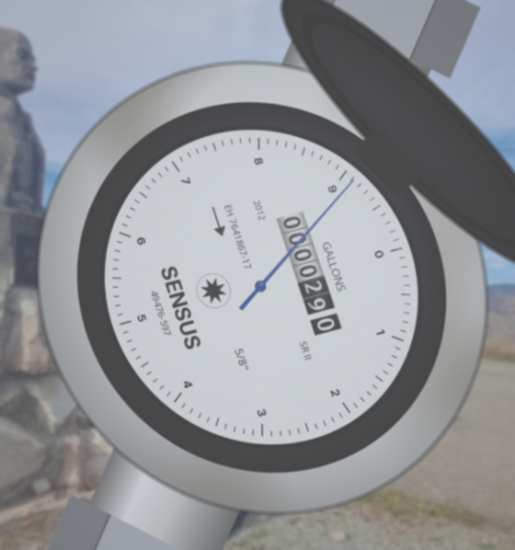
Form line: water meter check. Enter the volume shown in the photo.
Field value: 289.1 gal
